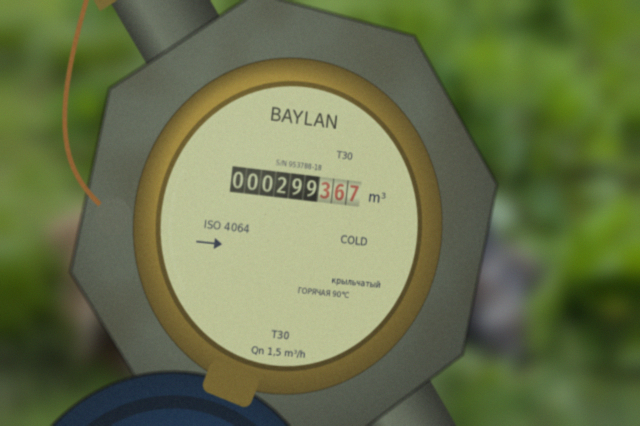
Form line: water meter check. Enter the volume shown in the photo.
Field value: 299.367 m³
